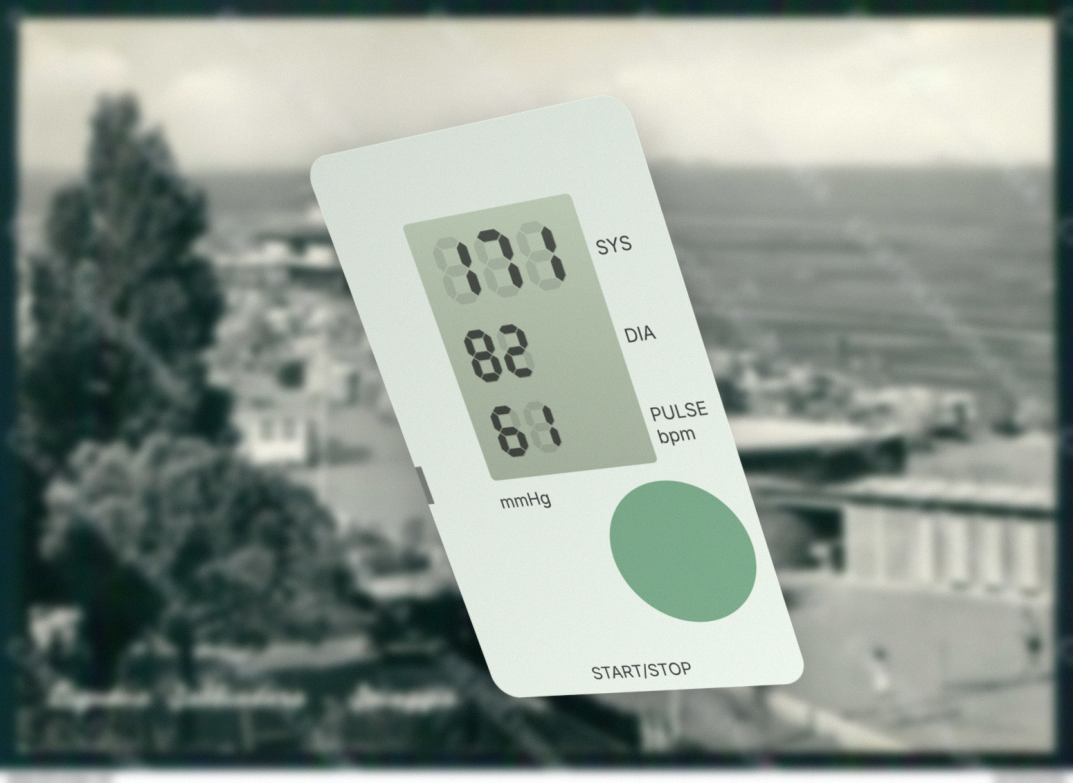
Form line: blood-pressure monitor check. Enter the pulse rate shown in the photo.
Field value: 61 bpm
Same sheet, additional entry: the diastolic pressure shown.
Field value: 82 mmHg
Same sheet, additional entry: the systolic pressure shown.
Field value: 171 mmHg
